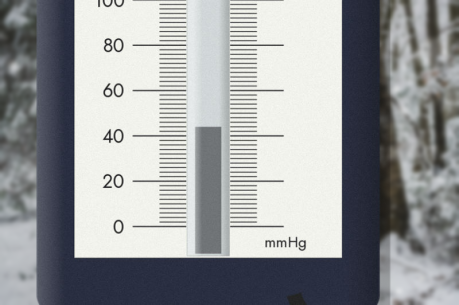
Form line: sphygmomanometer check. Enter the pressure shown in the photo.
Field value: 44 mmHg
